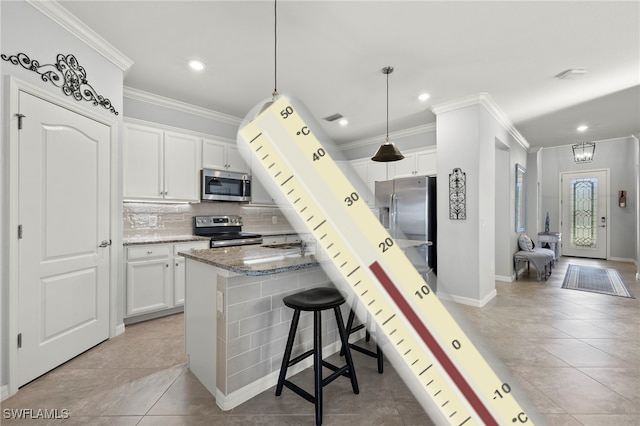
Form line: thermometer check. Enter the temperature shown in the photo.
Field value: 19 °C
